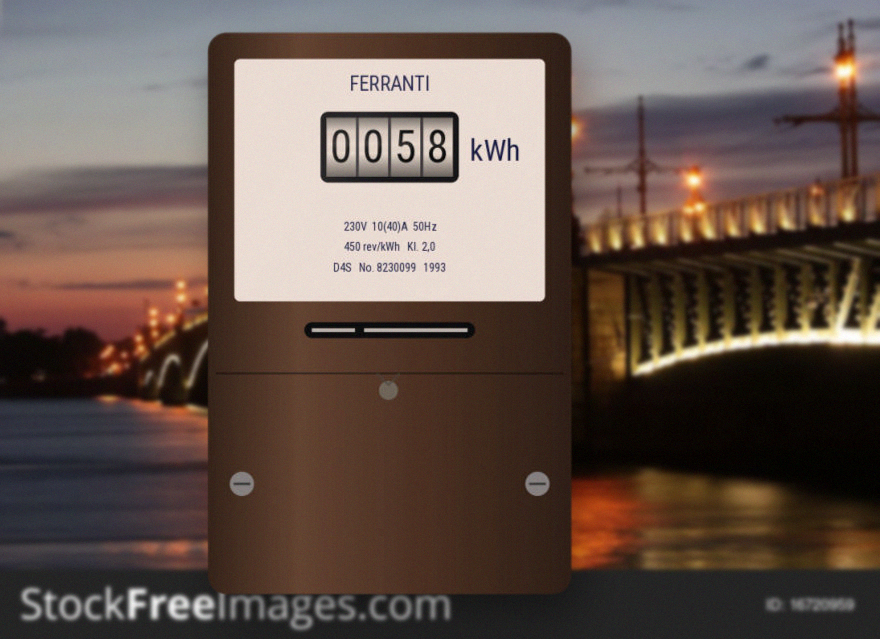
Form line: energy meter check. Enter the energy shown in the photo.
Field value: 58 kWh
